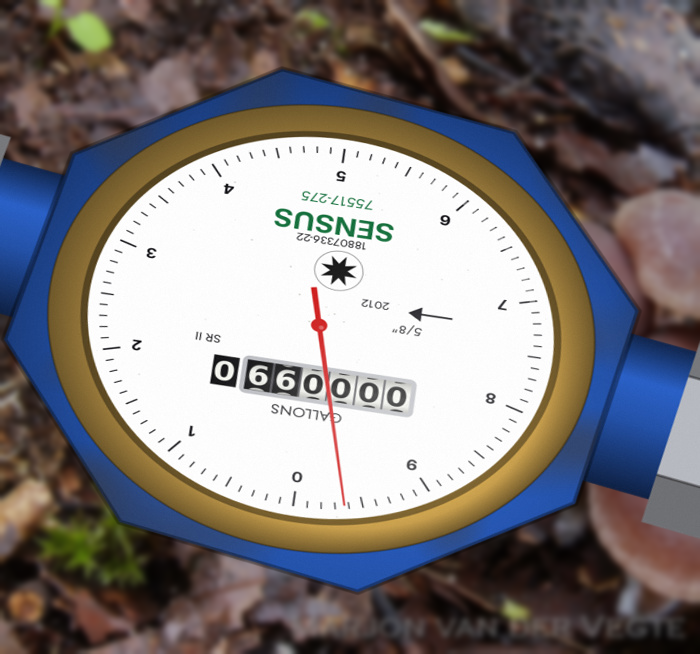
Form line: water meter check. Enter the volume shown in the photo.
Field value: 989.6 gal
